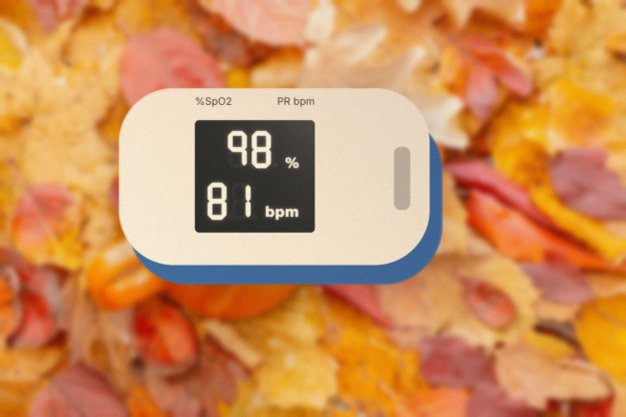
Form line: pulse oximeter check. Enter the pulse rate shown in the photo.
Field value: 81 bpm
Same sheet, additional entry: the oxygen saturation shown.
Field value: 98 %
